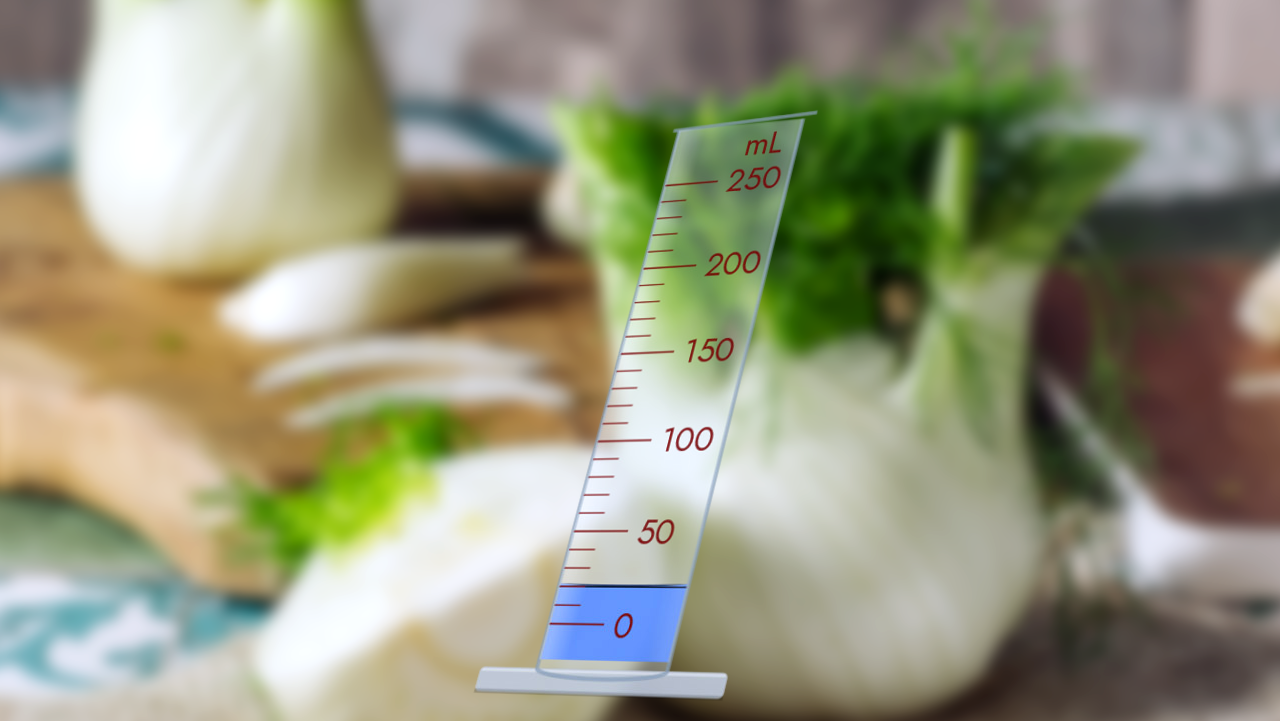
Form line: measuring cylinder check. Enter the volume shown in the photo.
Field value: 20 mL
